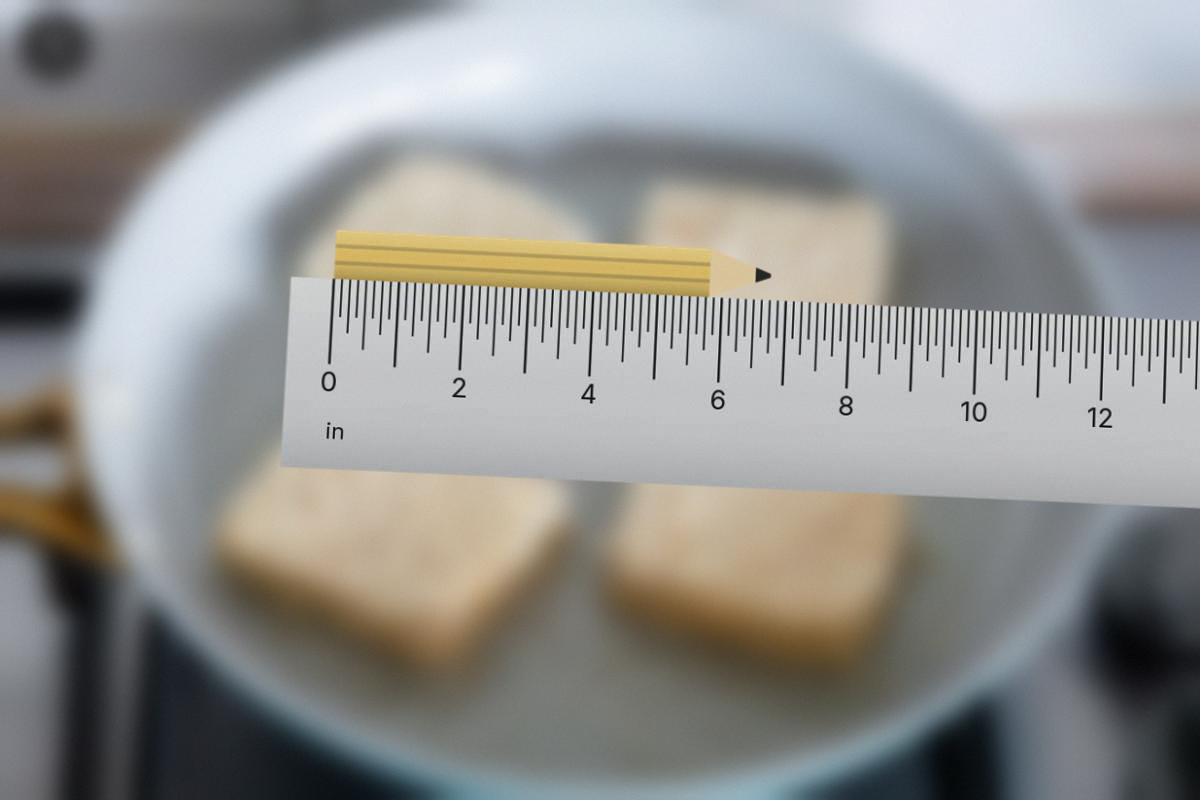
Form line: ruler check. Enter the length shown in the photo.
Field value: 6.75 in
